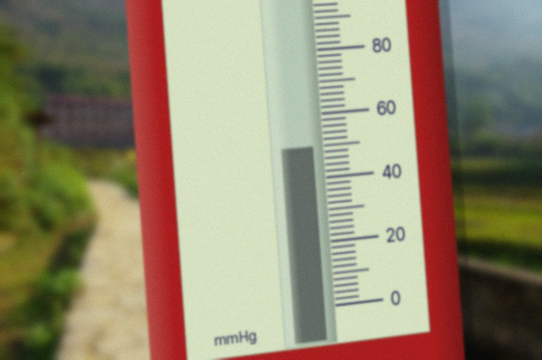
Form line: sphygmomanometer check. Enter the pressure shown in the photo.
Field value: 50 mmHg
